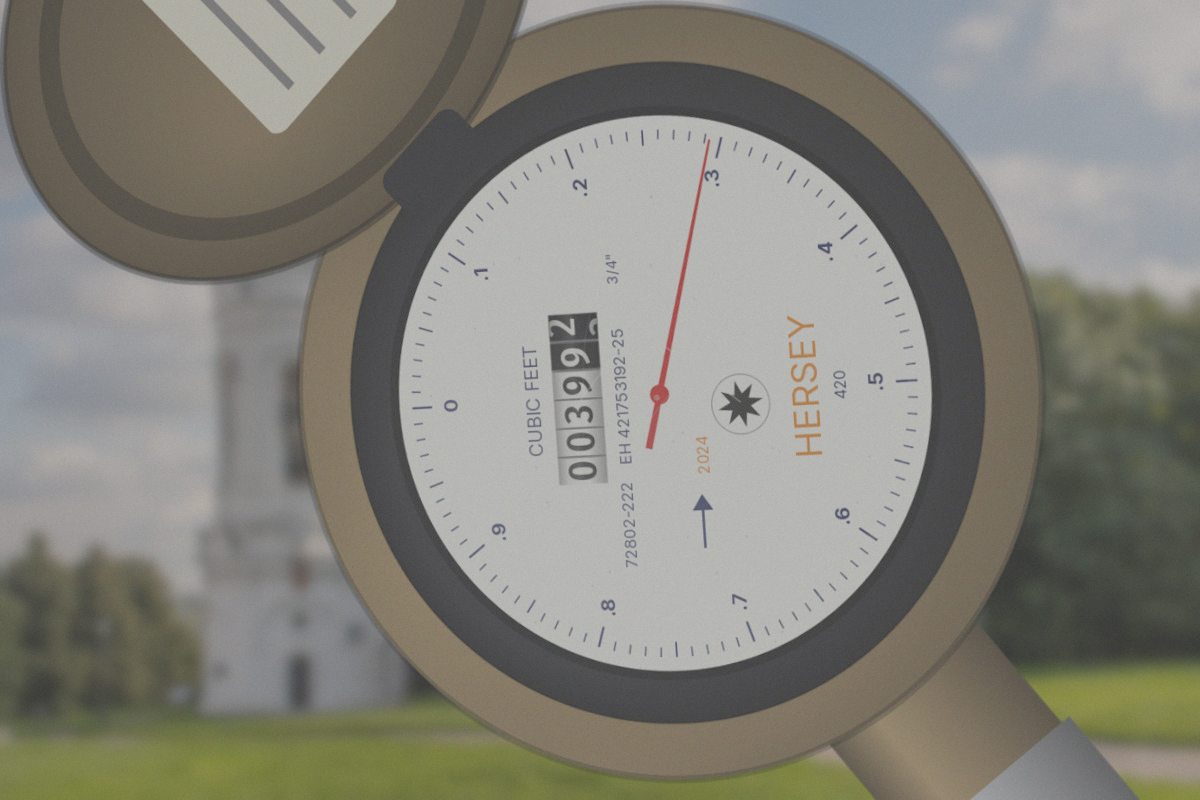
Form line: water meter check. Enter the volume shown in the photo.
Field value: 3992.29 ft³
